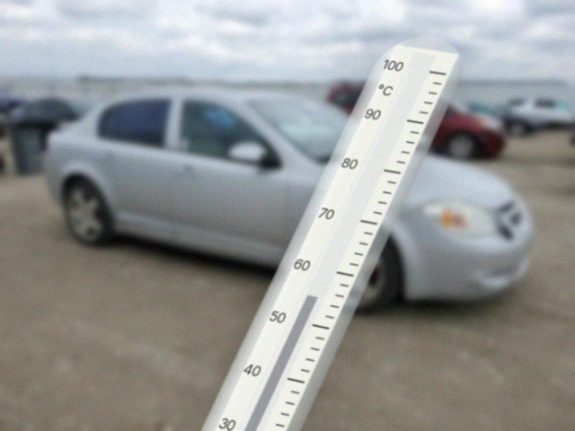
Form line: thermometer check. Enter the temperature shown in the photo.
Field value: 55 °C
